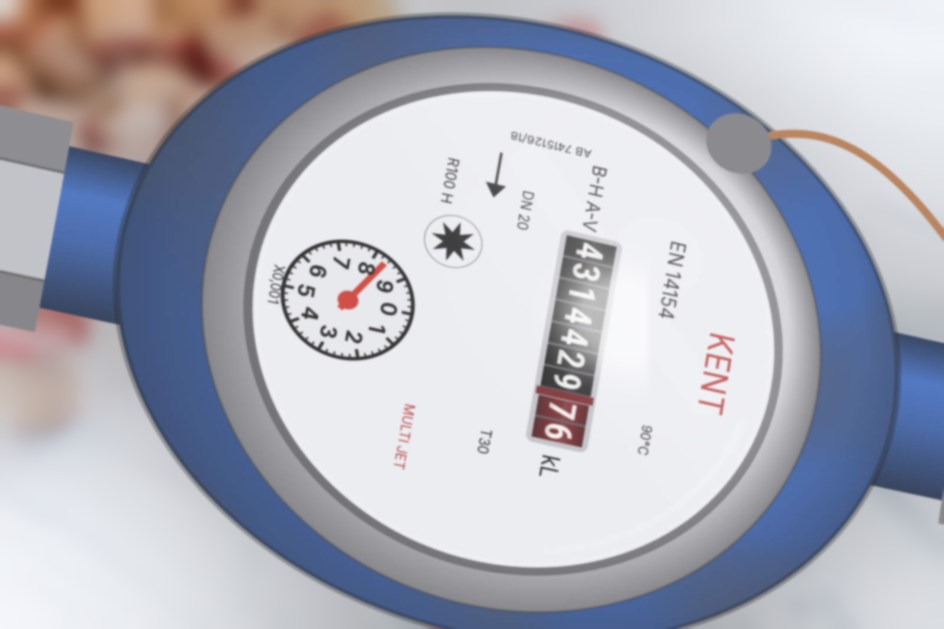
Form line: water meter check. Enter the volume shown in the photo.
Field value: 4314429.768 kL
